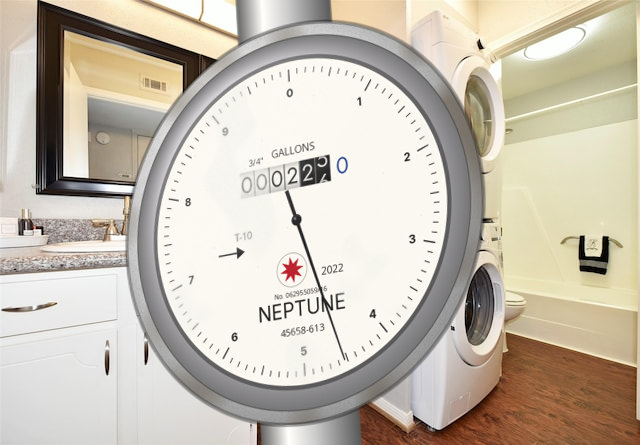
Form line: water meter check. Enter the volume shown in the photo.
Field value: 2254.5 gal
